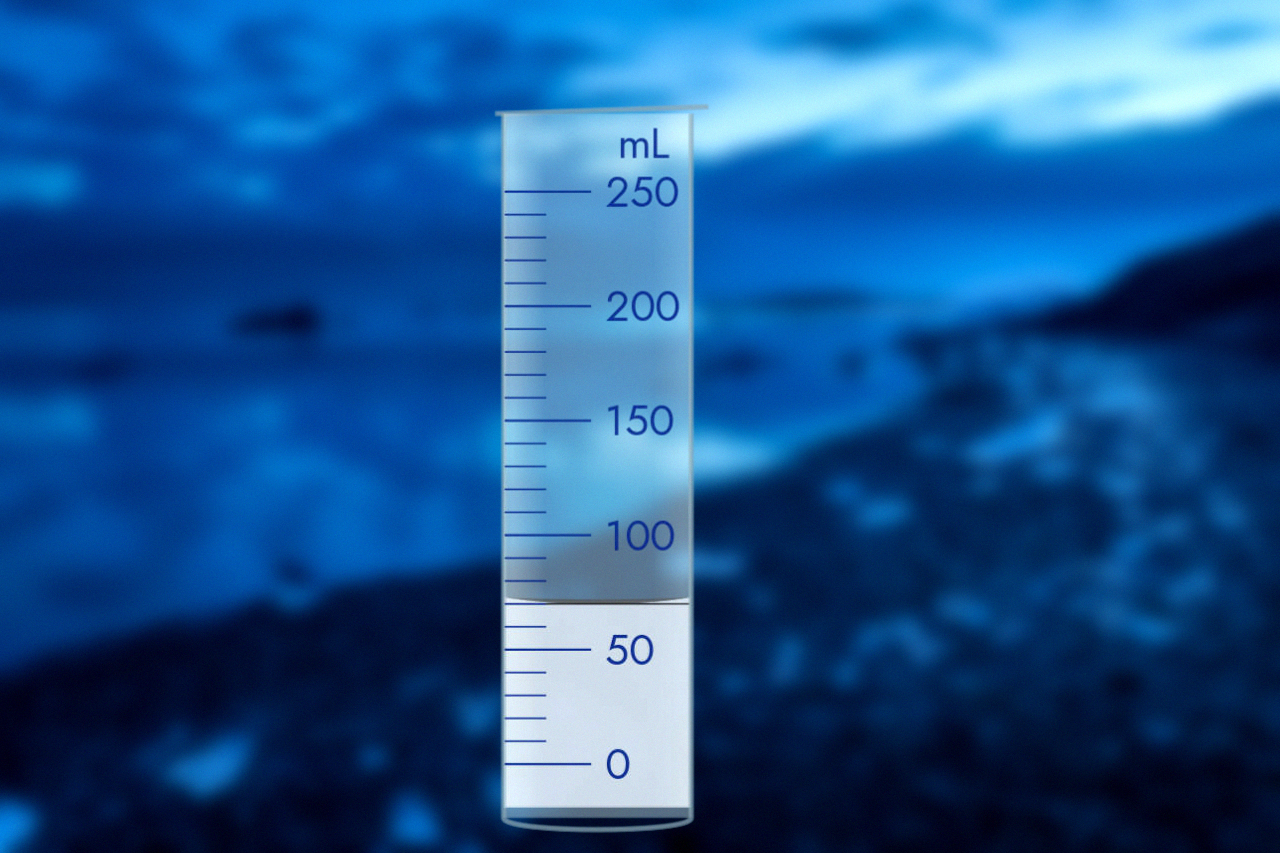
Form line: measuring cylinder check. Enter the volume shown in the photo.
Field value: 70 mL
